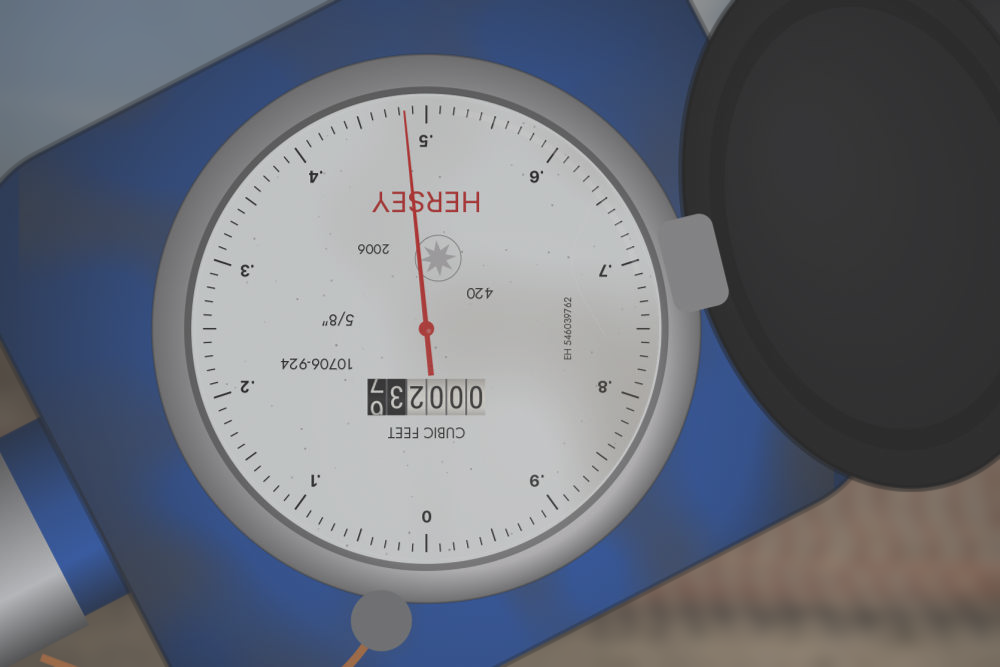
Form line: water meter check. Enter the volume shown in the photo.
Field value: 236.48 ft³
